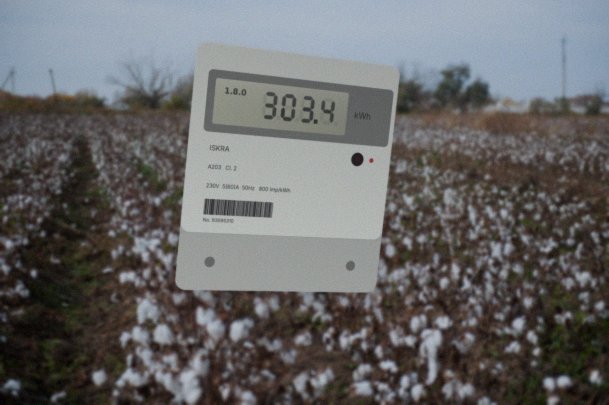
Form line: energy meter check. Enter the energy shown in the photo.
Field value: 303.4 kWh
